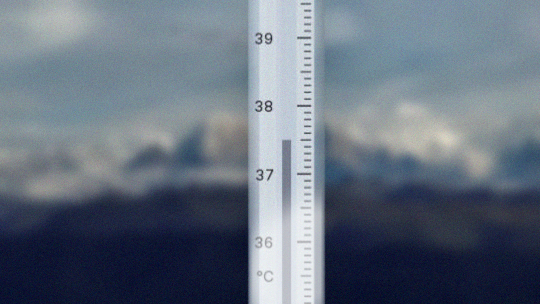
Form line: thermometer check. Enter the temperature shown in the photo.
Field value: 37.5 °C
